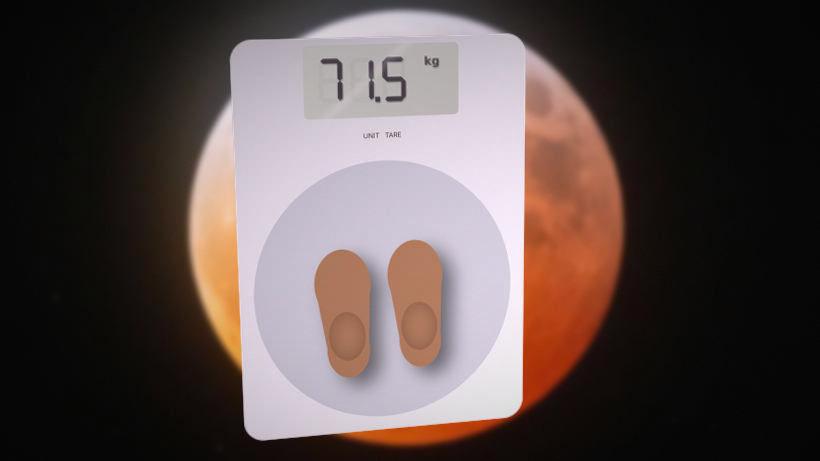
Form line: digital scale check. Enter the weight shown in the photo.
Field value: 71.5 kg
